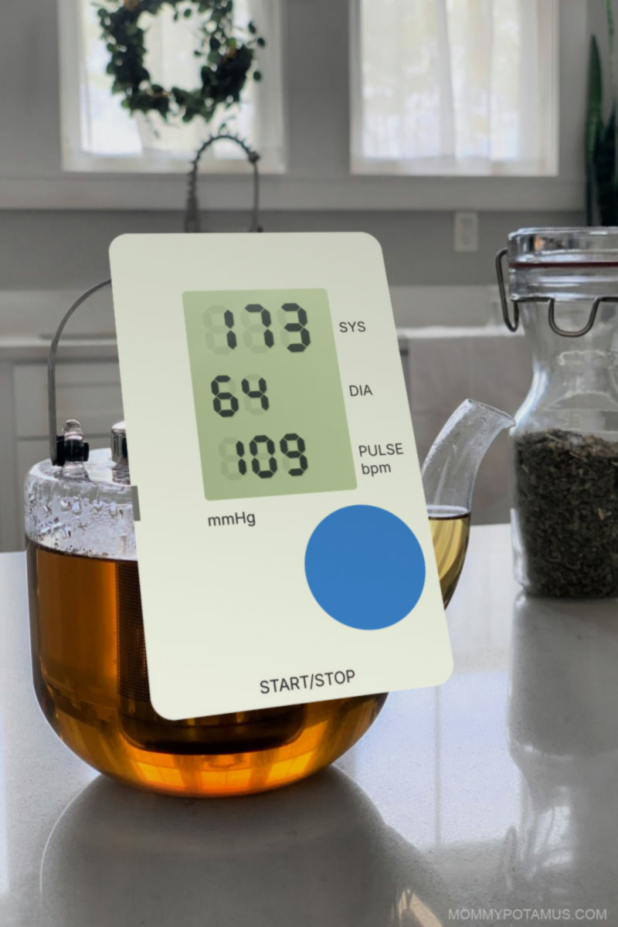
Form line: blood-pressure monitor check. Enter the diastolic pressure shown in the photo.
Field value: 64 mmHg
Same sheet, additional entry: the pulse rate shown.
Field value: 109 bpm
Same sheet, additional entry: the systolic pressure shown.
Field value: 173 mmHg
